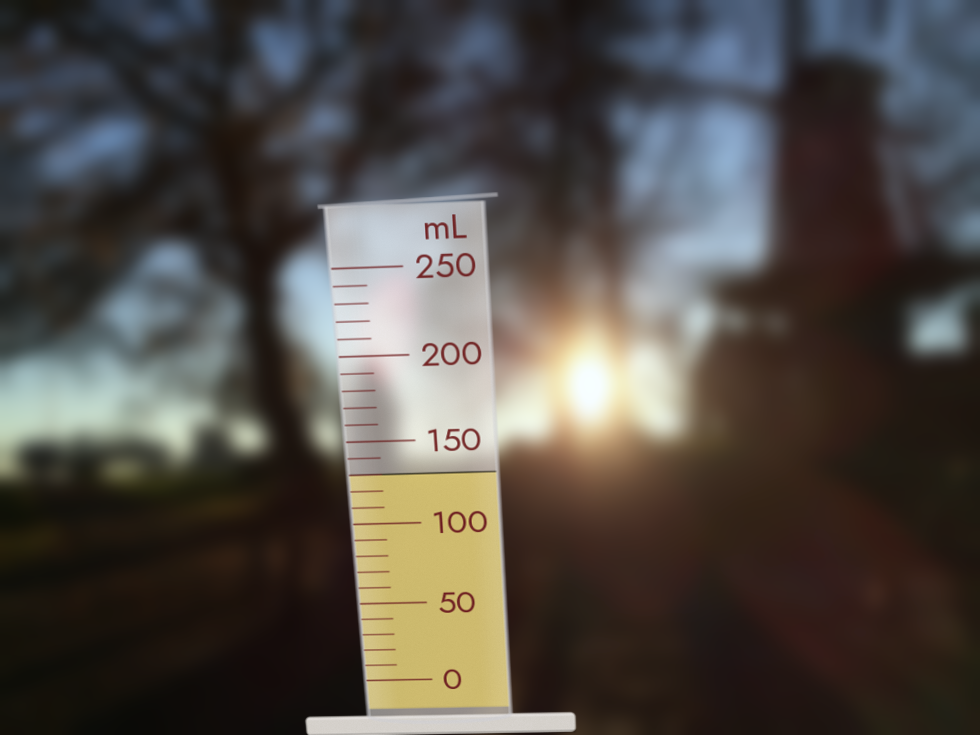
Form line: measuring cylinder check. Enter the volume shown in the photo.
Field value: 130 mL
